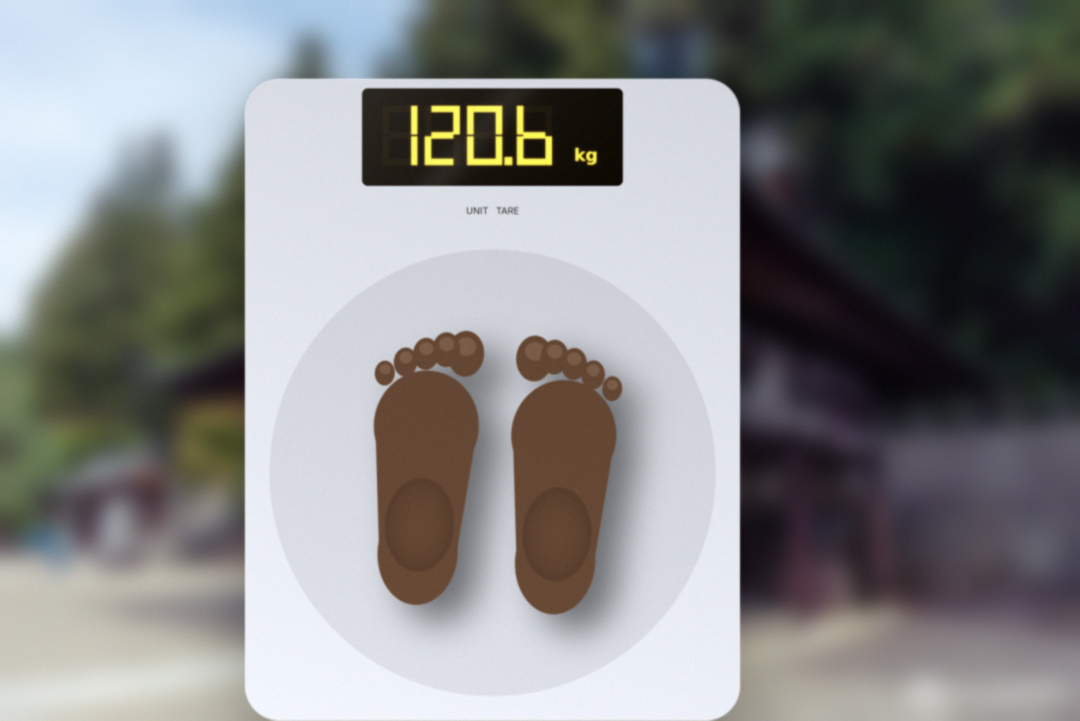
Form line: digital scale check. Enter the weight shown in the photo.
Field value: 120.6 kg
